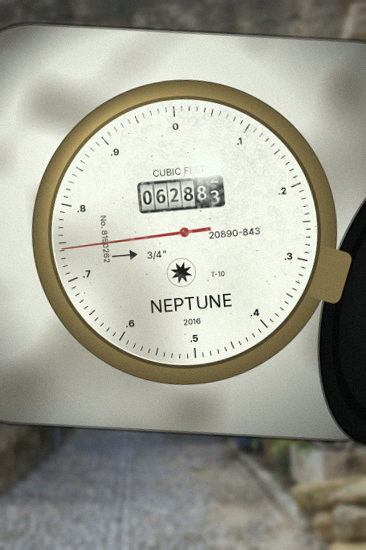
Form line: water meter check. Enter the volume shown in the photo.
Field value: 62882.74 ft³
